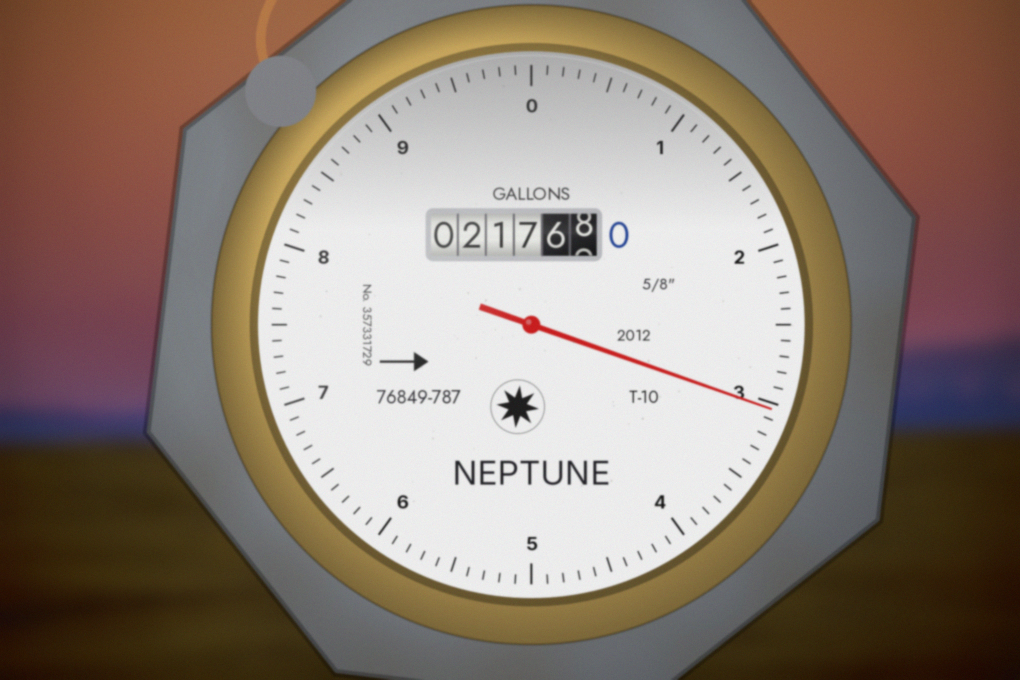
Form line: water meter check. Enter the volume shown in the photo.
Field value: 217683.0 gal
